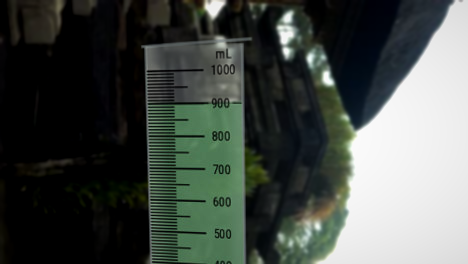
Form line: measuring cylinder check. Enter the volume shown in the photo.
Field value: 900 mL
